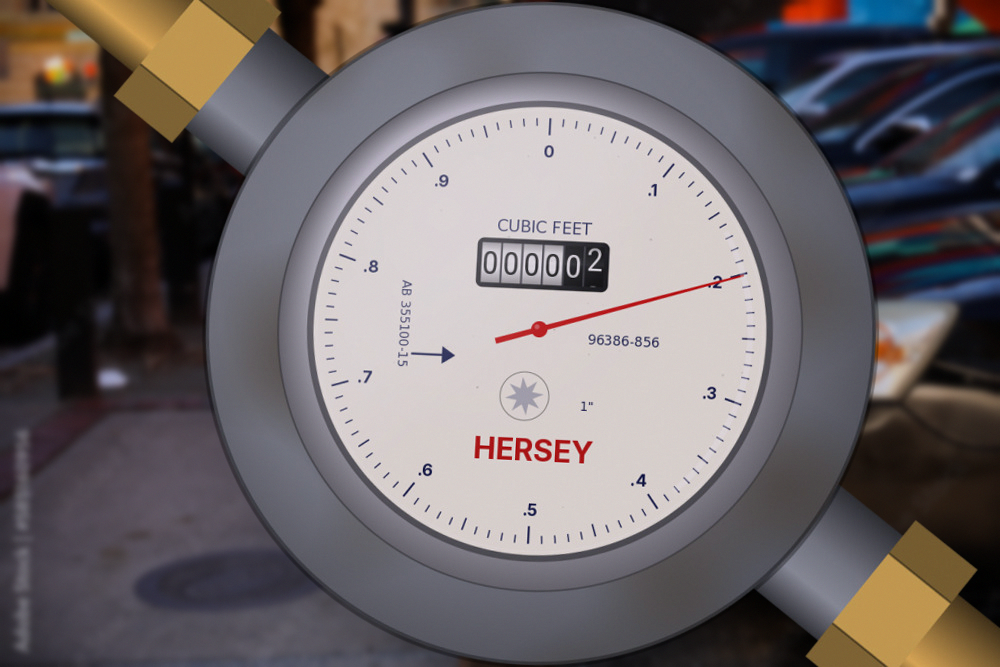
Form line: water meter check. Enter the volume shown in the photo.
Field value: 2.20 ft³
